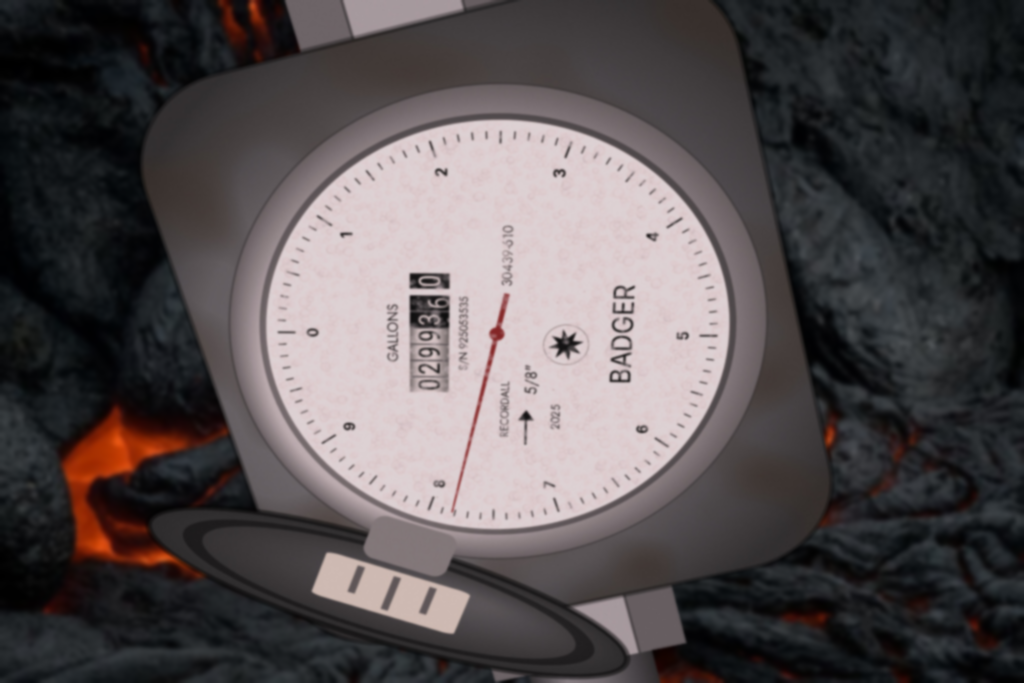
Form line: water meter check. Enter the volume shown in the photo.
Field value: 299357.8 gal
